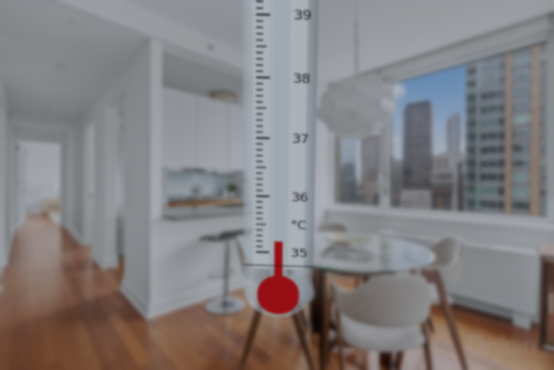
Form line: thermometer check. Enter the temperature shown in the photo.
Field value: 35.2 °C
